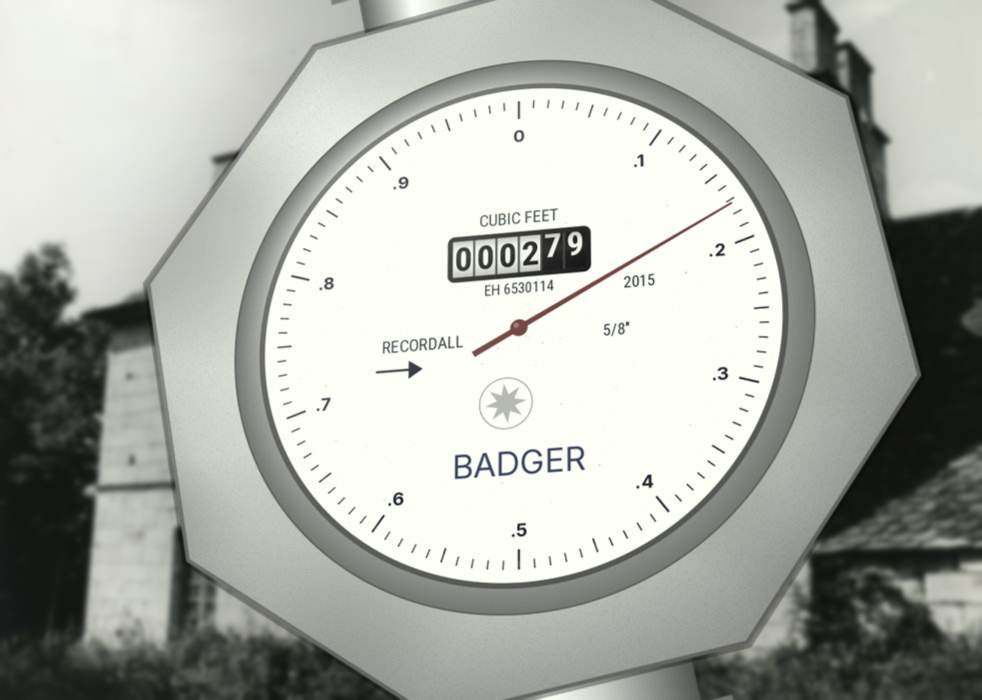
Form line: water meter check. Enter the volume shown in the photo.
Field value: 279.17 ft³
